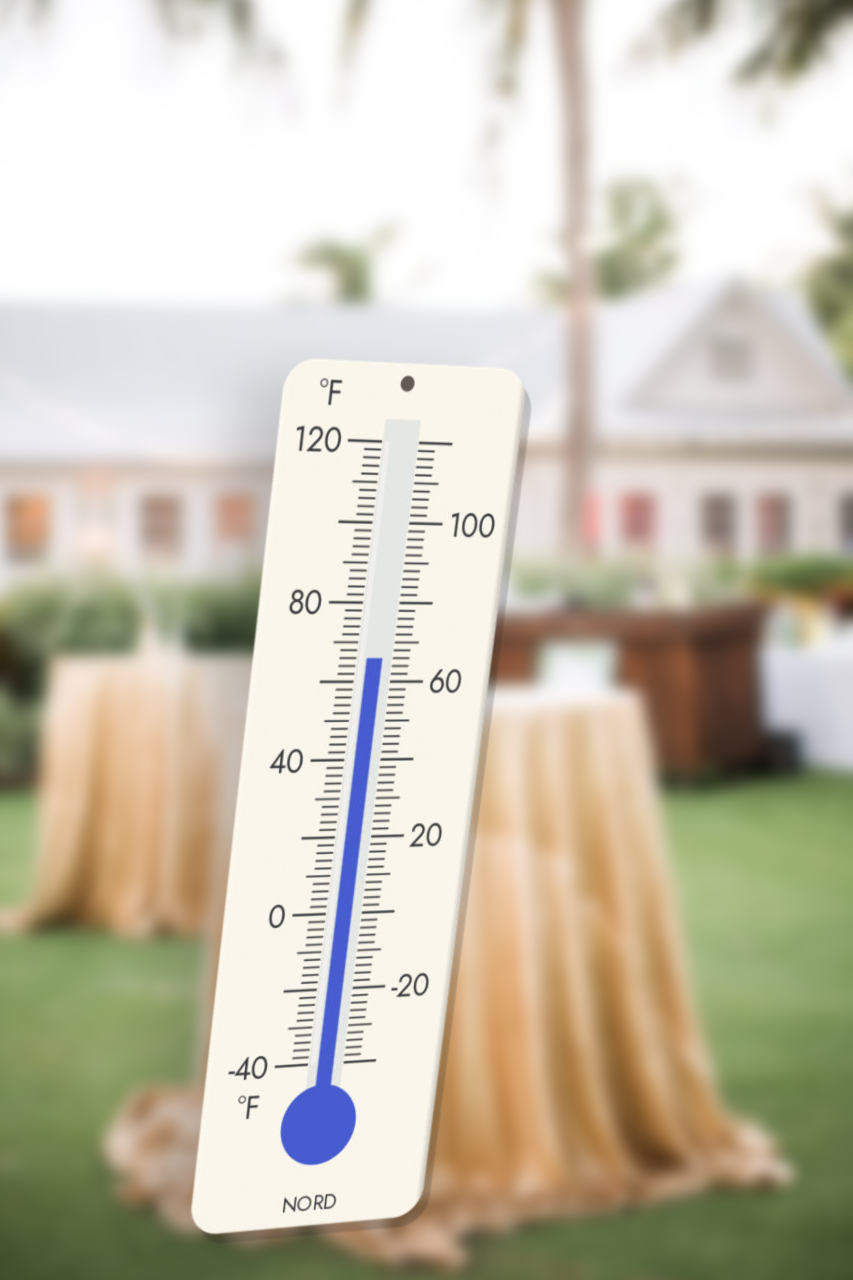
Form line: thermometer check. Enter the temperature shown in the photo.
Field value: 66 °F
